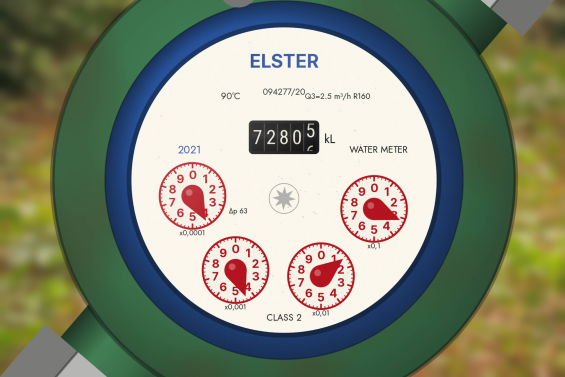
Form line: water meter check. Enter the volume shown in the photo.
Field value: 72805.3144 kL
